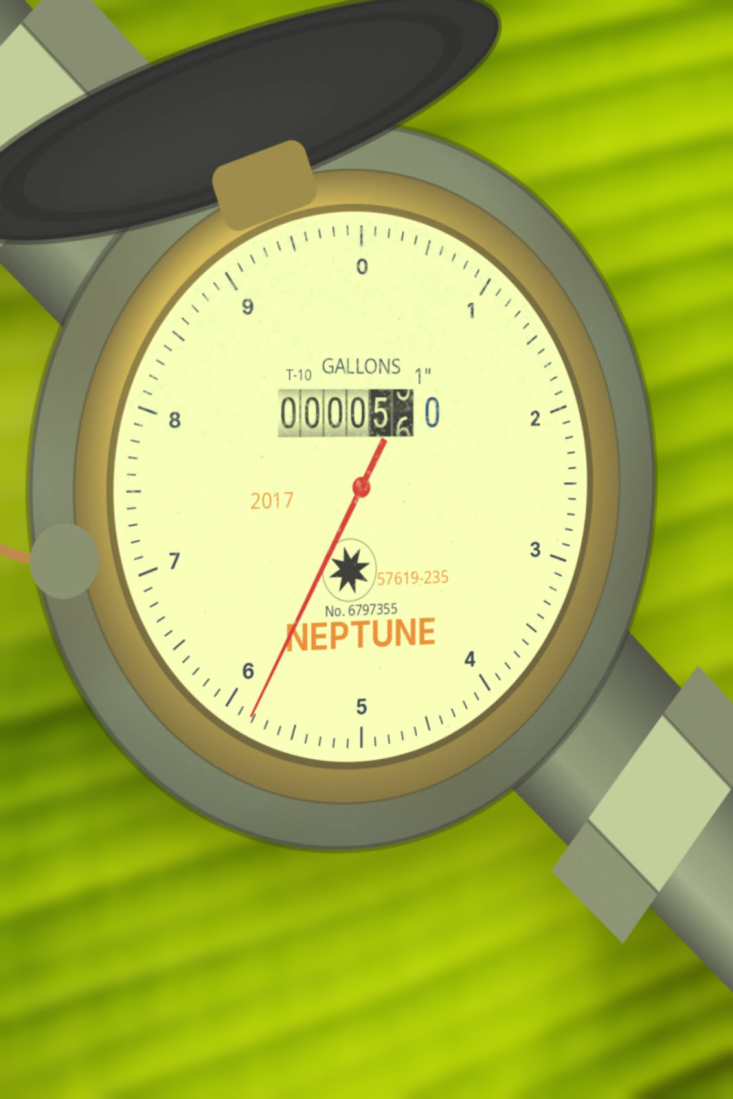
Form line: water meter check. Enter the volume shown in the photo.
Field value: 555.8 gal
